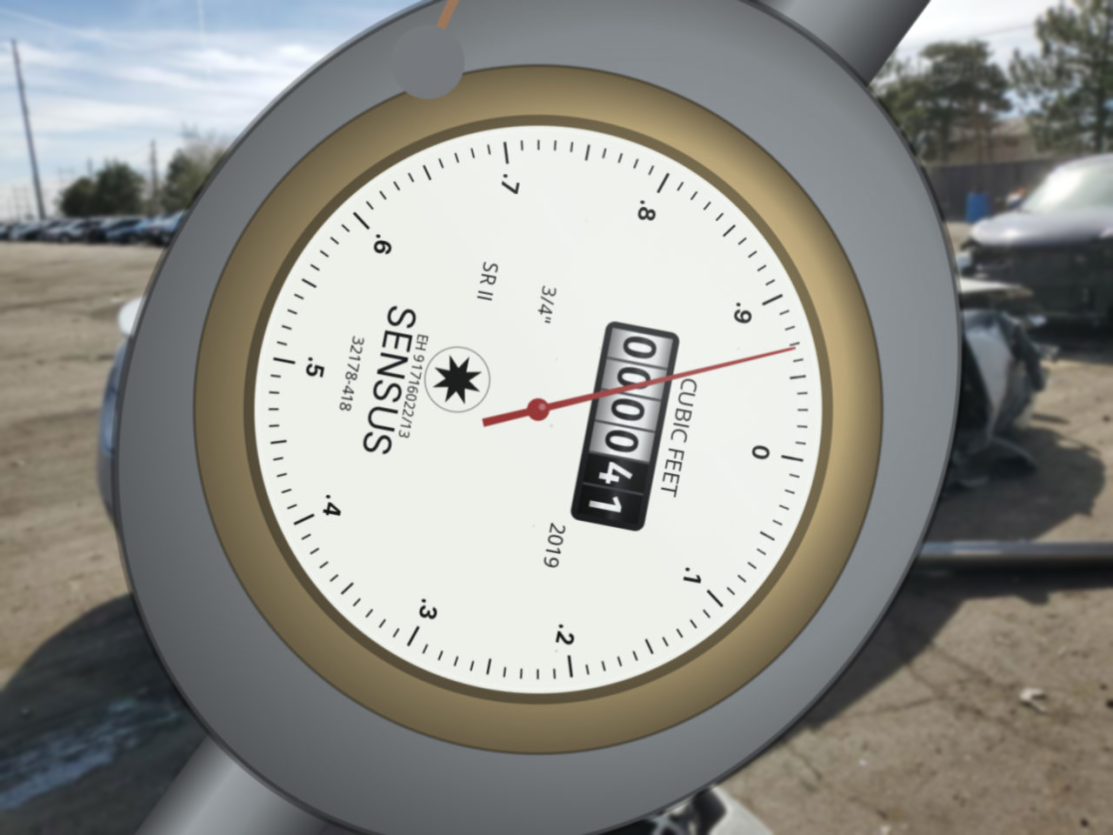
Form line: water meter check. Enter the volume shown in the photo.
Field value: 40.93 ft³
